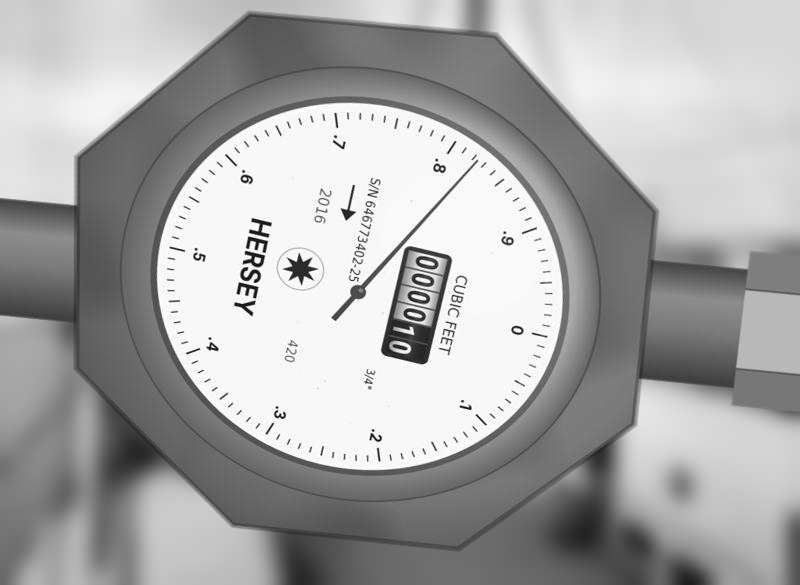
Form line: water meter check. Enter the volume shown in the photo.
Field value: 9.82 ft³
